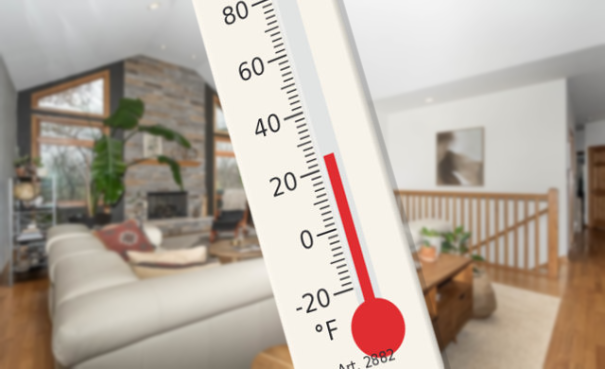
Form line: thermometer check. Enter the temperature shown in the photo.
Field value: 24 °F
